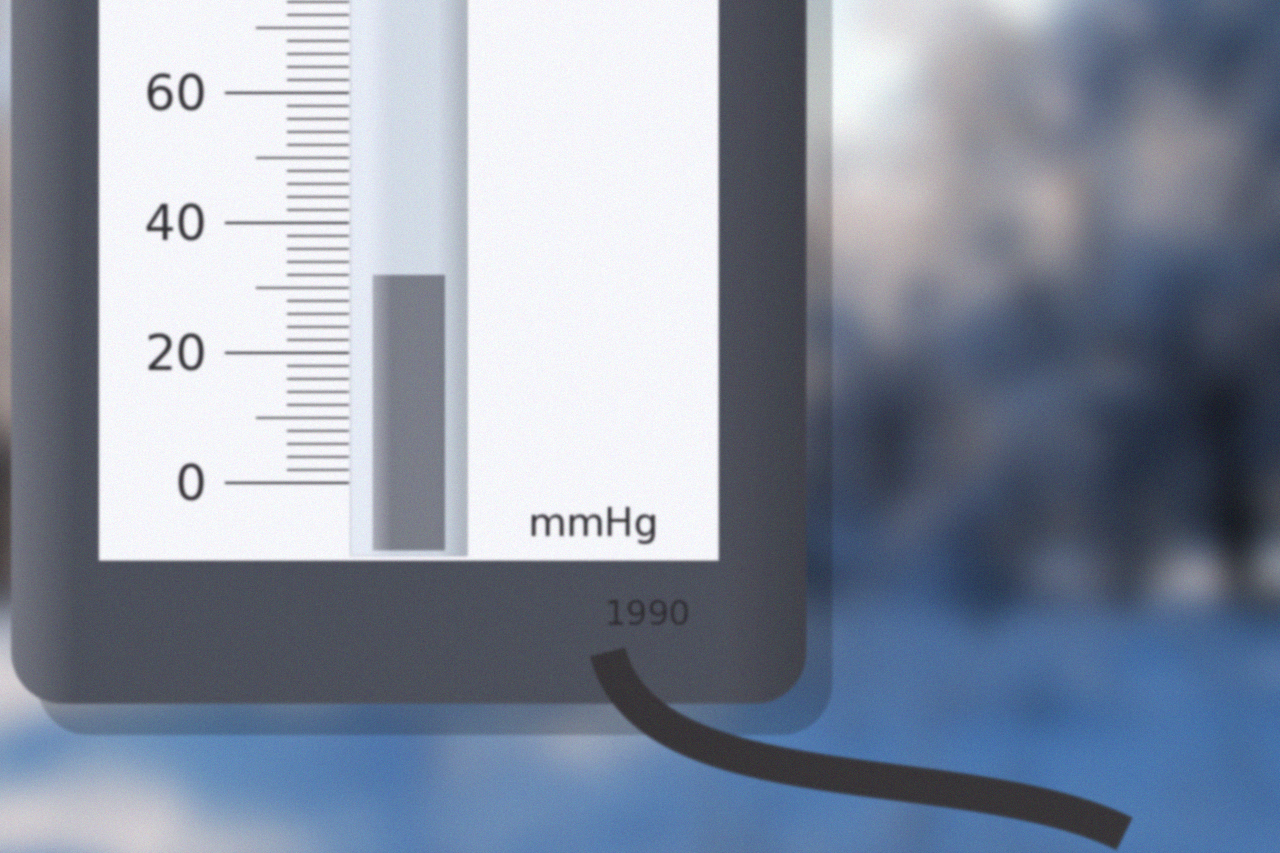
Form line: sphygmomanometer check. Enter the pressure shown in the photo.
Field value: 32 mmHg
